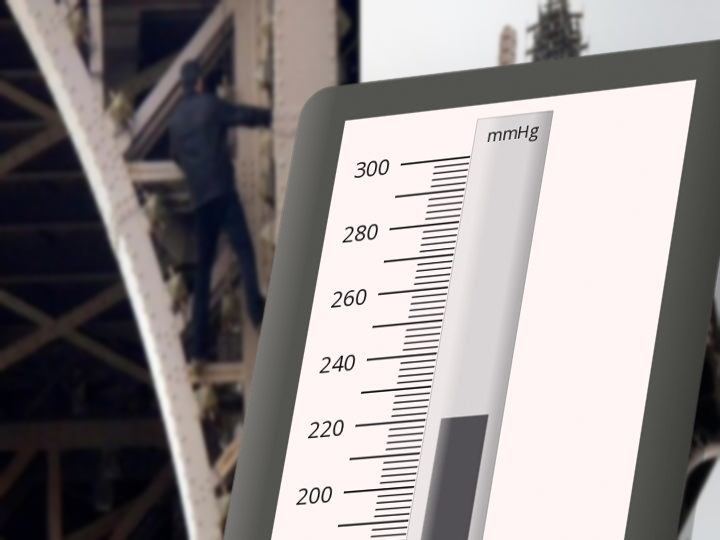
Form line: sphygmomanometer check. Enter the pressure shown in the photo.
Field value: 220 mmHg
